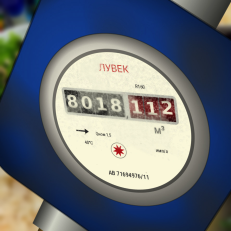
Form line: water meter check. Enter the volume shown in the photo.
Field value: 8018.112 m³
